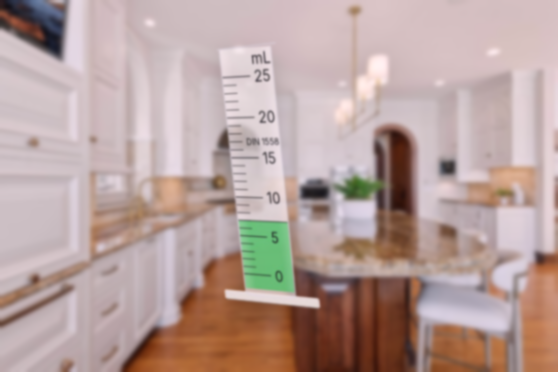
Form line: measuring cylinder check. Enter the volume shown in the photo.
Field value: 7 mL
